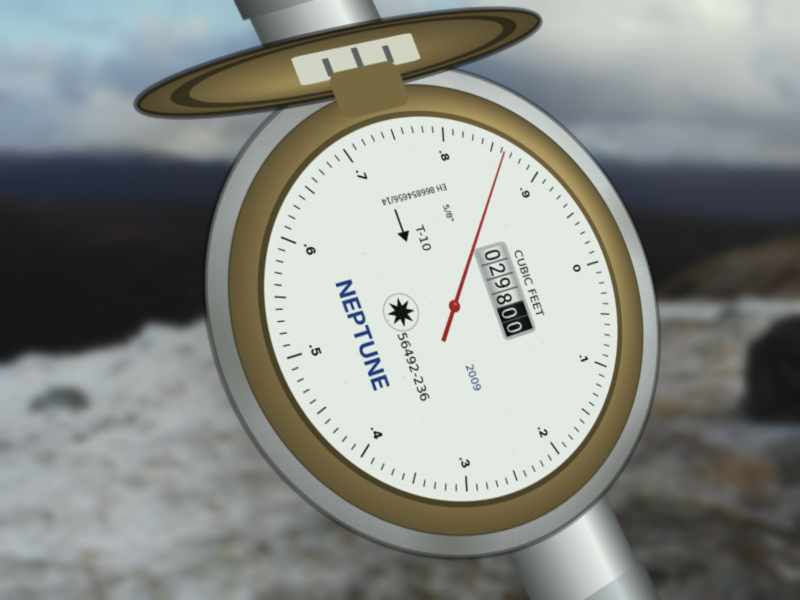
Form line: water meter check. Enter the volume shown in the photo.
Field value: 29799.86 ft³
